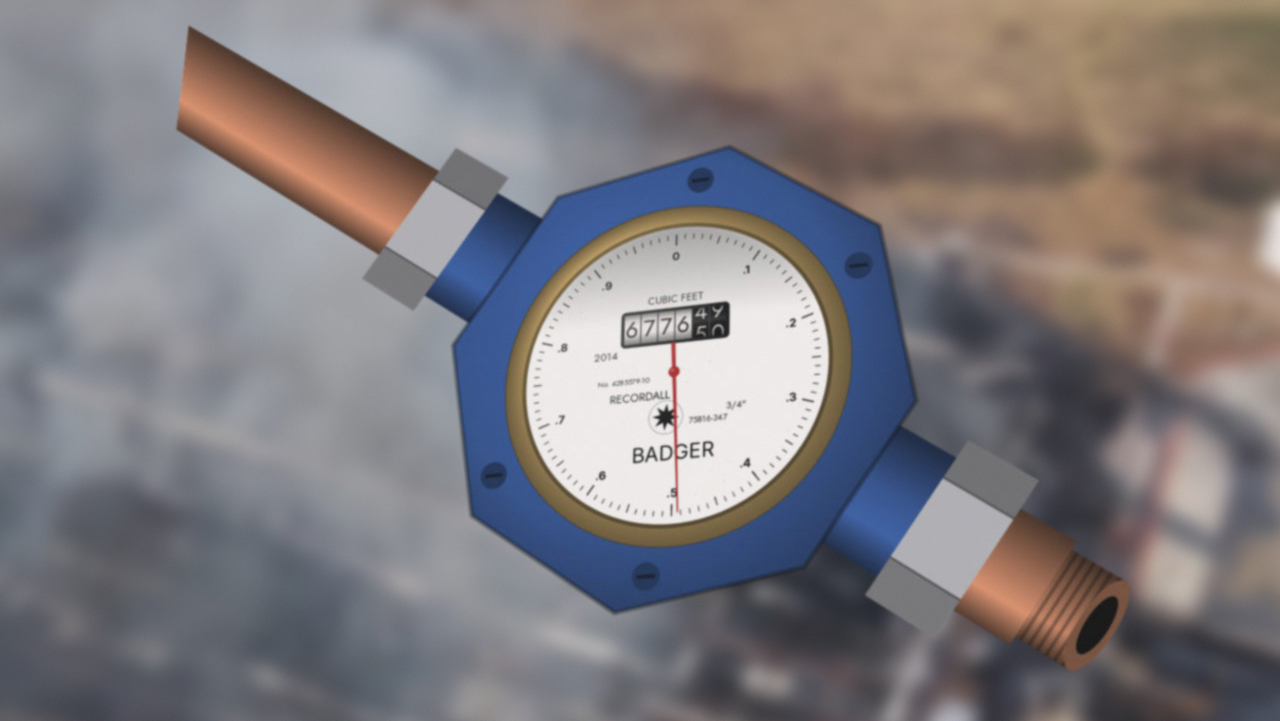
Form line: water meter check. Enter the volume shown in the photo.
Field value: 677649.49 ft³
